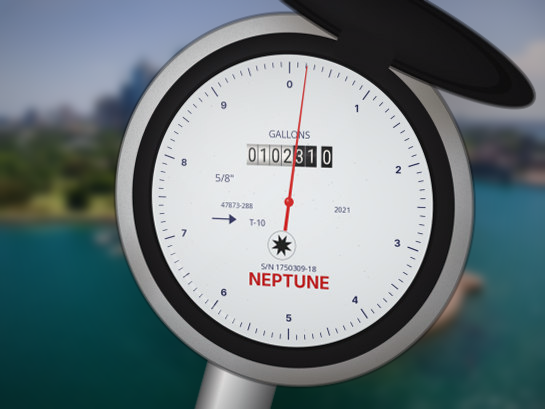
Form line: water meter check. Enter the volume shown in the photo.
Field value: 102310.2 gal
